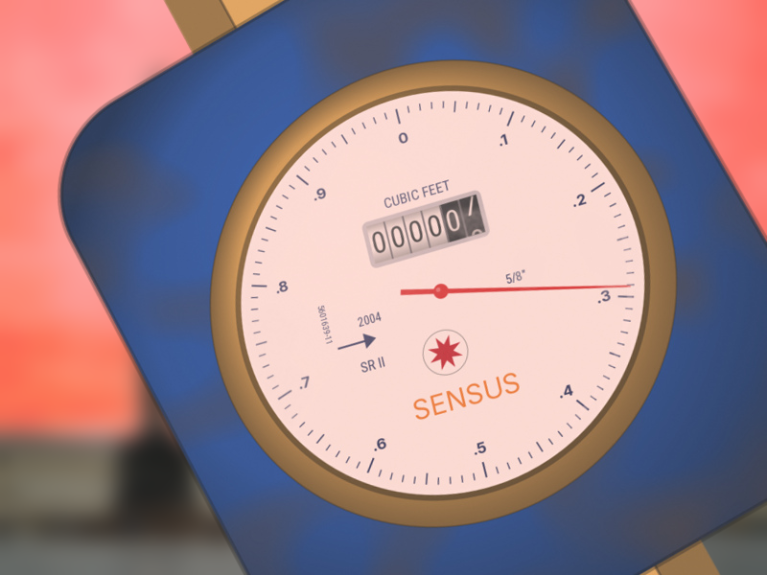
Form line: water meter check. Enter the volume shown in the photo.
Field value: 7.29 ft³
